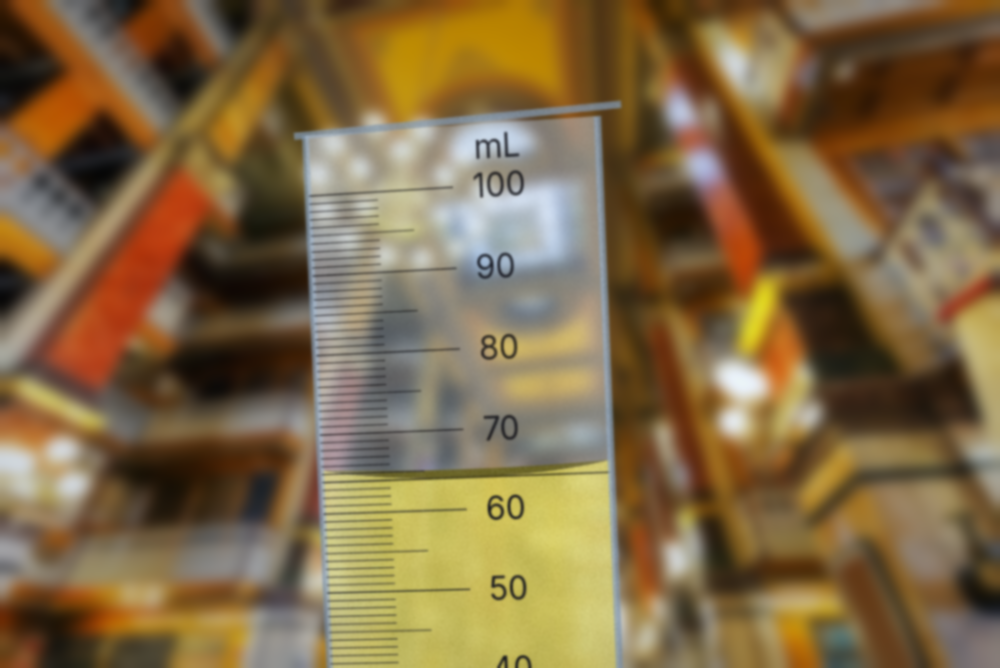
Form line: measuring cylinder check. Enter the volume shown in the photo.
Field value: 64 mL
